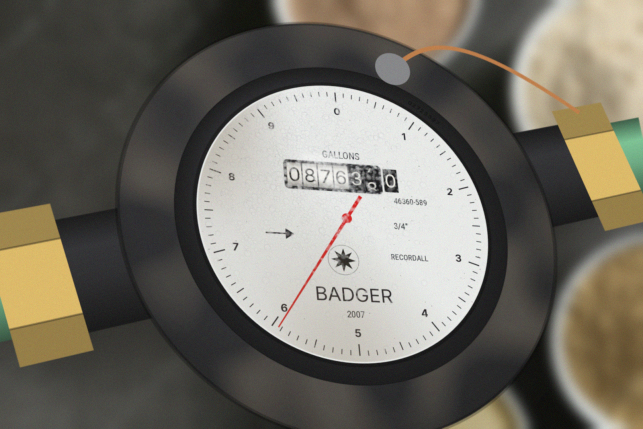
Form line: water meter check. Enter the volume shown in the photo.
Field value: 876375.9 gal
